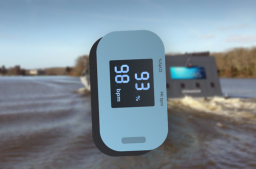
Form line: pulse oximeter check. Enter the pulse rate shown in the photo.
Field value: 98 bpm
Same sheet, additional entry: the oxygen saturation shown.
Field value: 93 %
